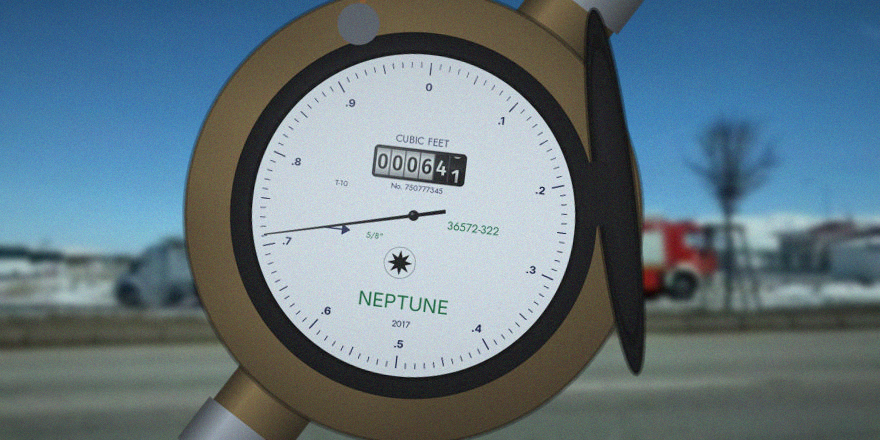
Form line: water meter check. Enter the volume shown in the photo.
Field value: 640.71 ft³
